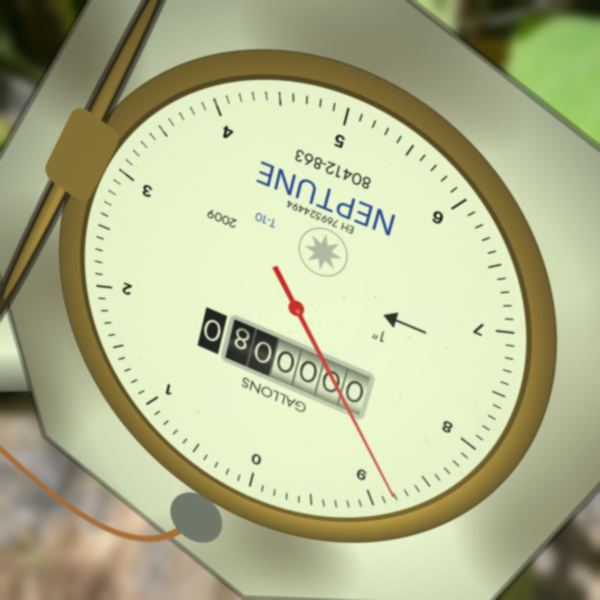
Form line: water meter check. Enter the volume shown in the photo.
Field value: 78.8 gal
